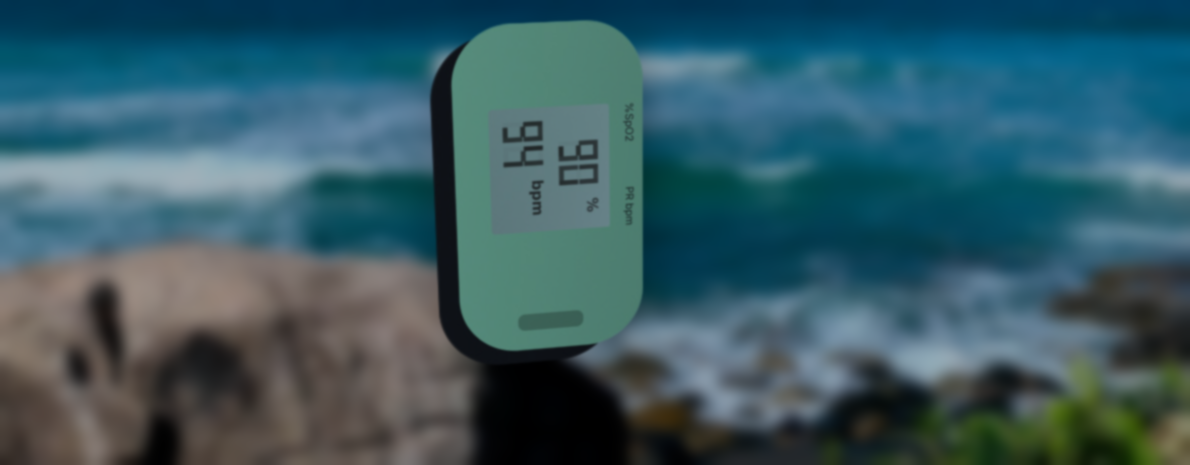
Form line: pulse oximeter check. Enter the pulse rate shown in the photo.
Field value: 94 bpm
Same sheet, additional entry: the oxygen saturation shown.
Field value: 90 %
